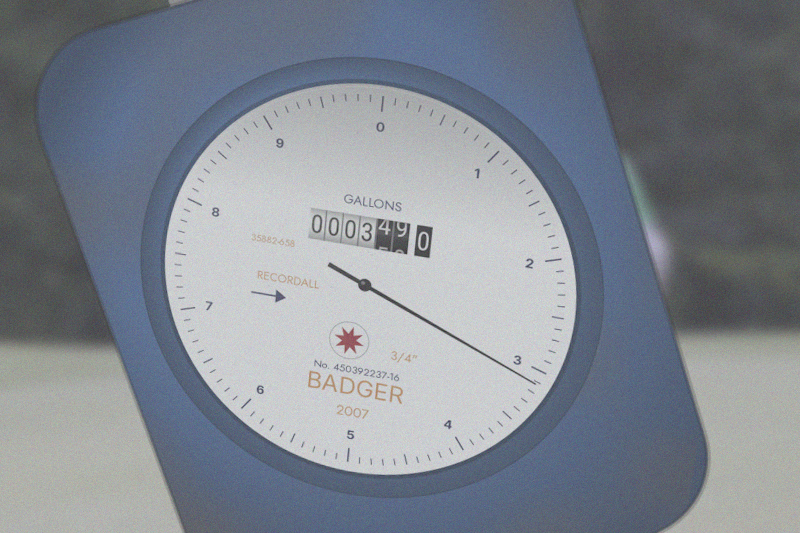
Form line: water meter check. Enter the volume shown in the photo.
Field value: 3493.1 gal
